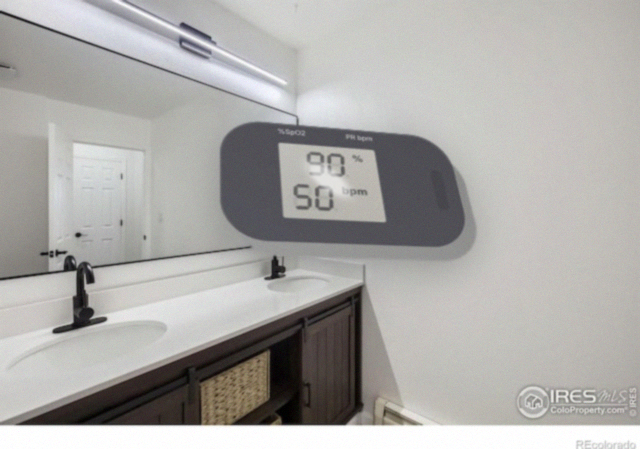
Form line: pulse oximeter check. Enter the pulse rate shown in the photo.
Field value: 50 bpm
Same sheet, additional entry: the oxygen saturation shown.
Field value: 90 %
